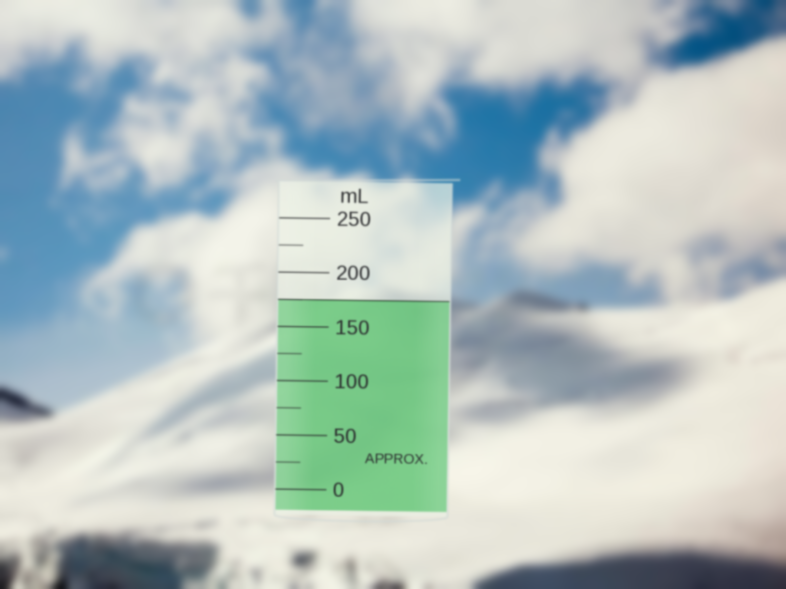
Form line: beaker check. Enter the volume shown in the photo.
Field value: 175 mL
